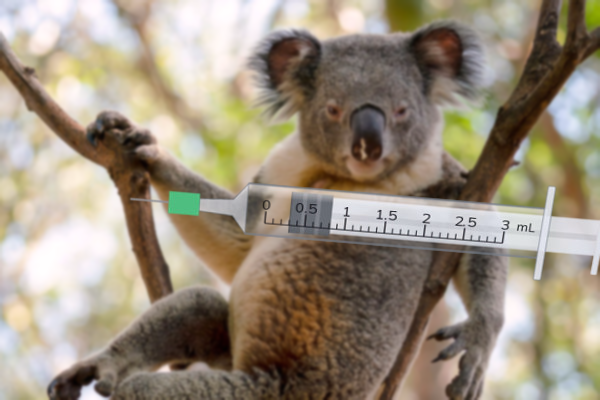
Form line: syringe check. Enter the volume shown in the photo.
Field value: 0.3 mL
